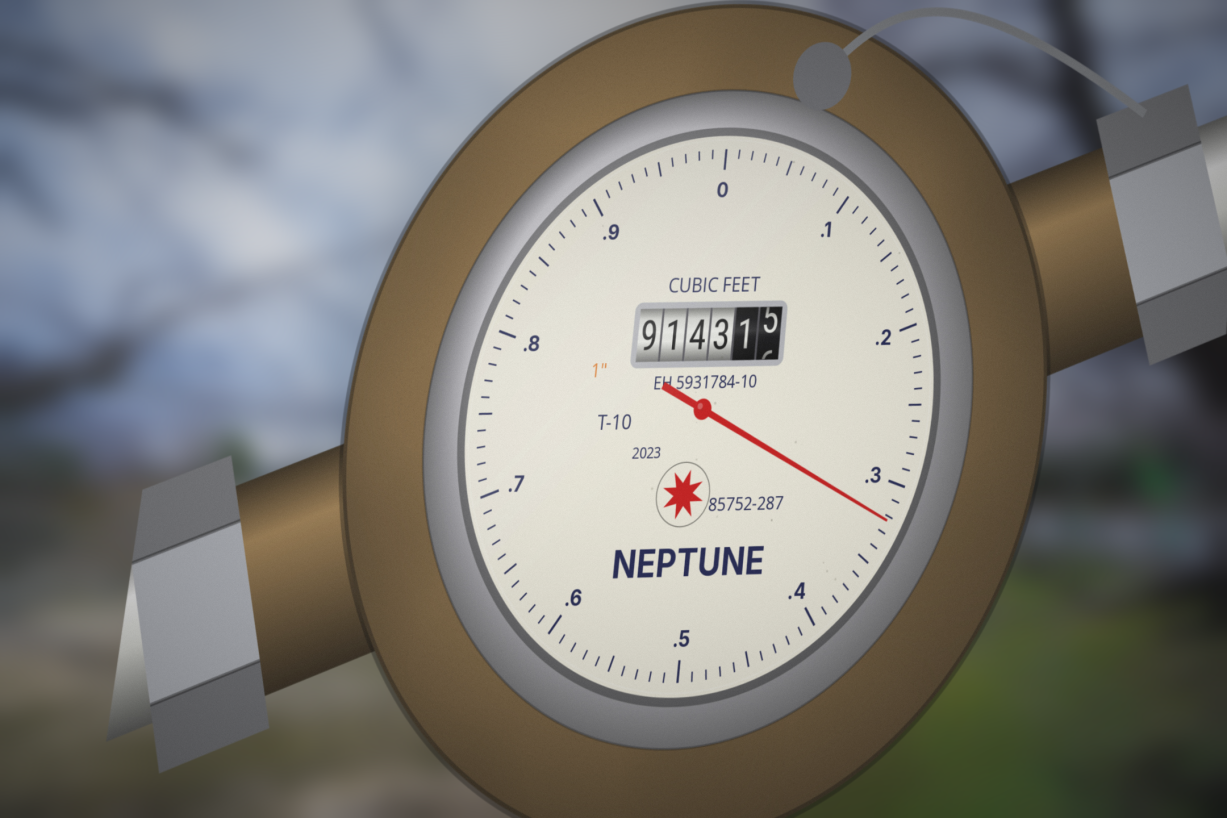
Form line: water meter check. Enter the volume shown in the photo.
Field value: 914315.32 ft³
